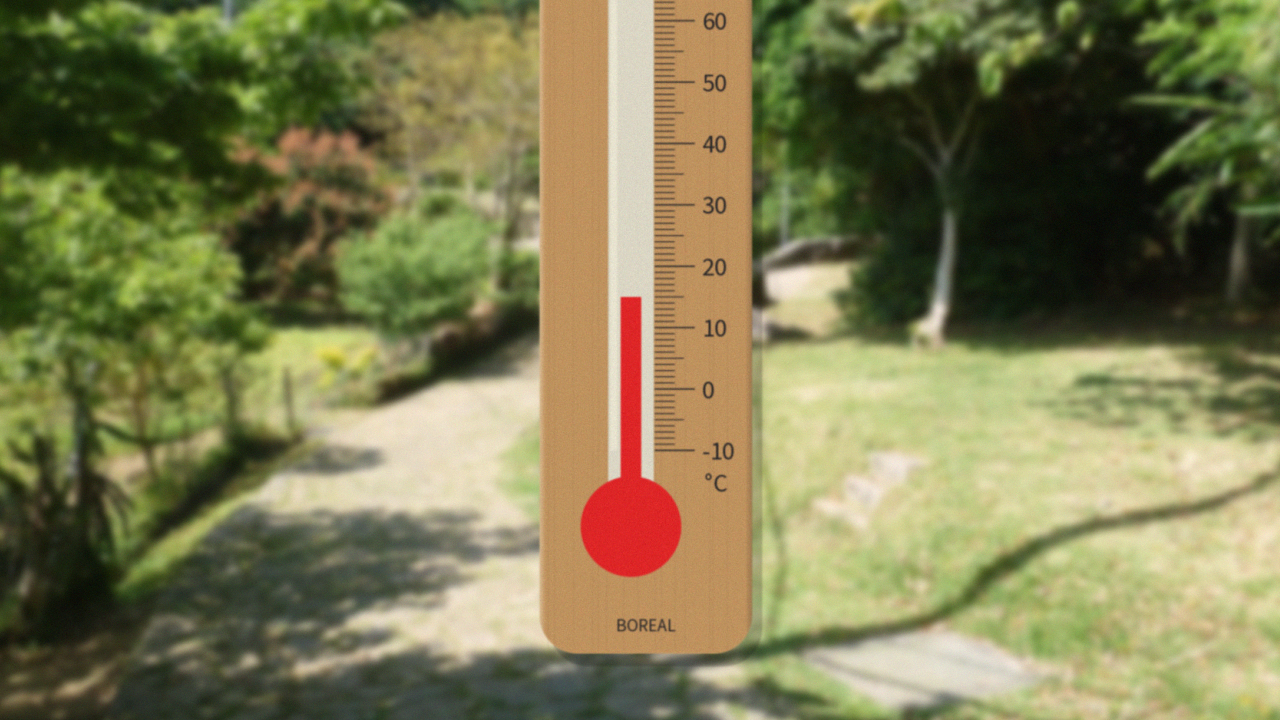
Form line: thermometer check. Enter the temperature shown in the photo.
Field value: 15 °C
